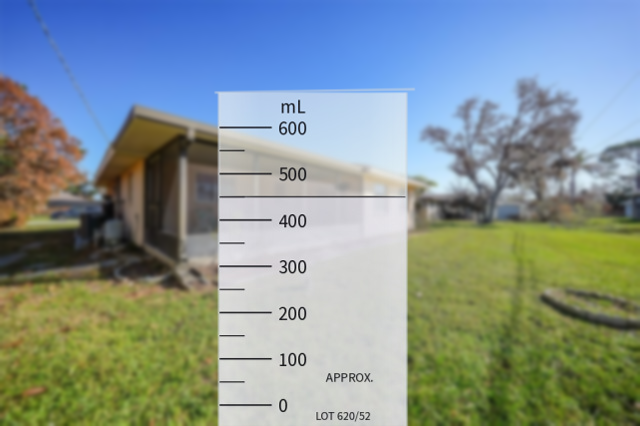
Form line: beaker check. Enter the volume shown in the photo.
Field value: 450 mL
